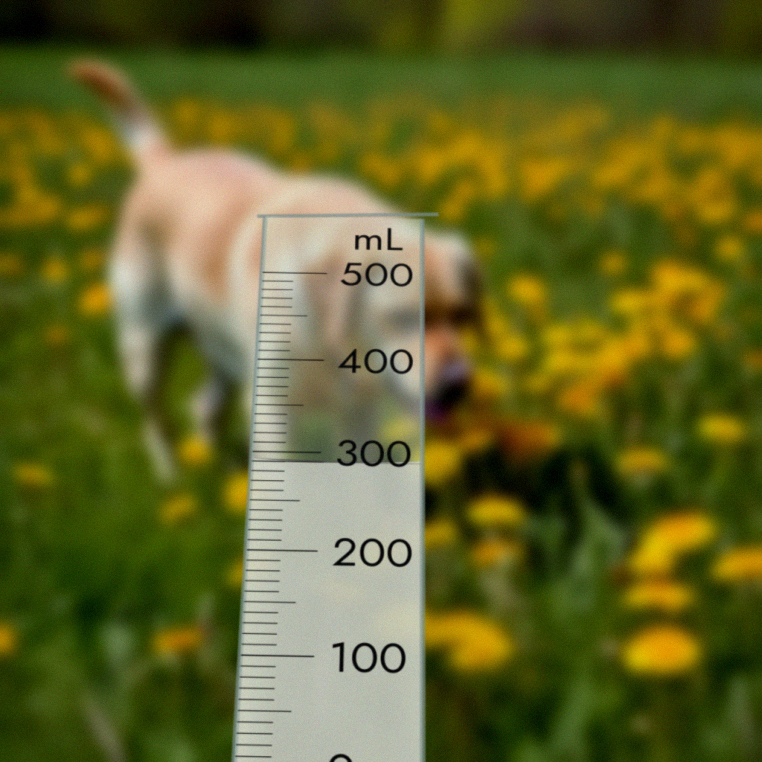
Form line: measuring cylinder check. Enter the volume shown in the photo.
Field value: 290 mL
